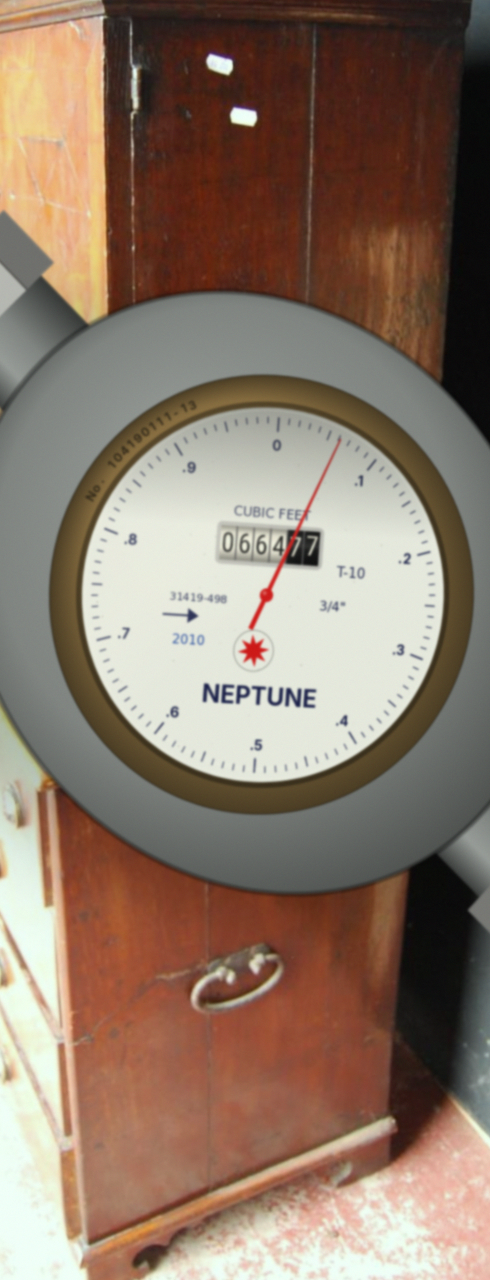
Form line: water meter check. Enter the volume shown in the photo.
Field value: 66477.06 ft³
